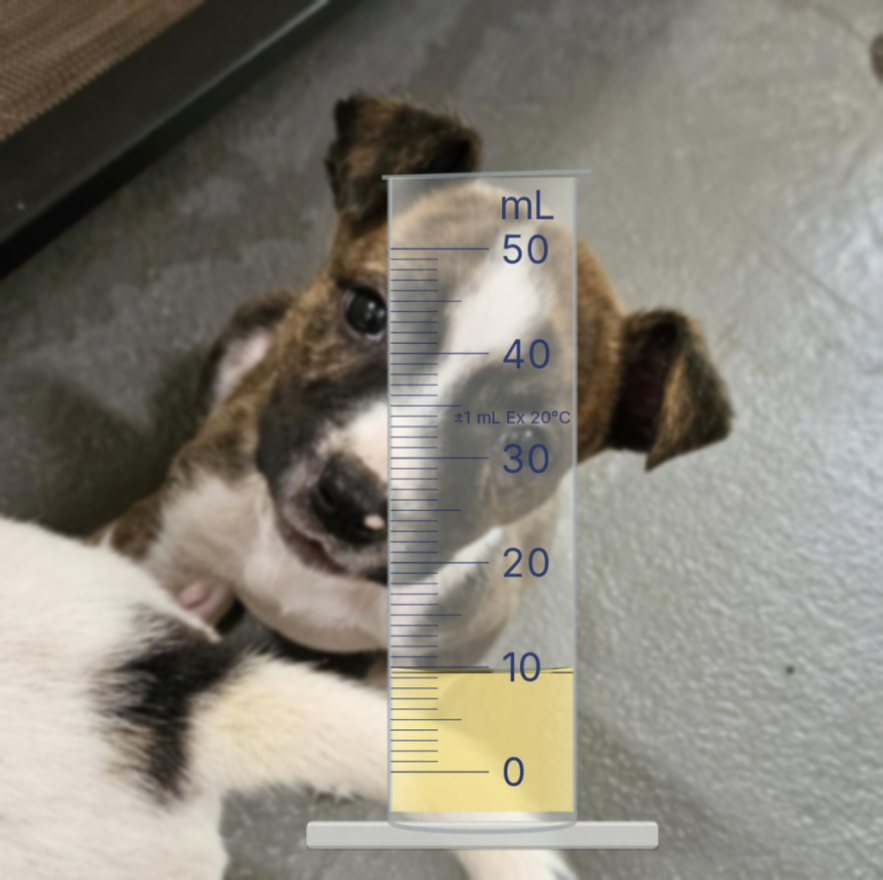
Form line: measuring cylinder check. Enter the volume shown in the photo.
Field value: 9.5 mL
